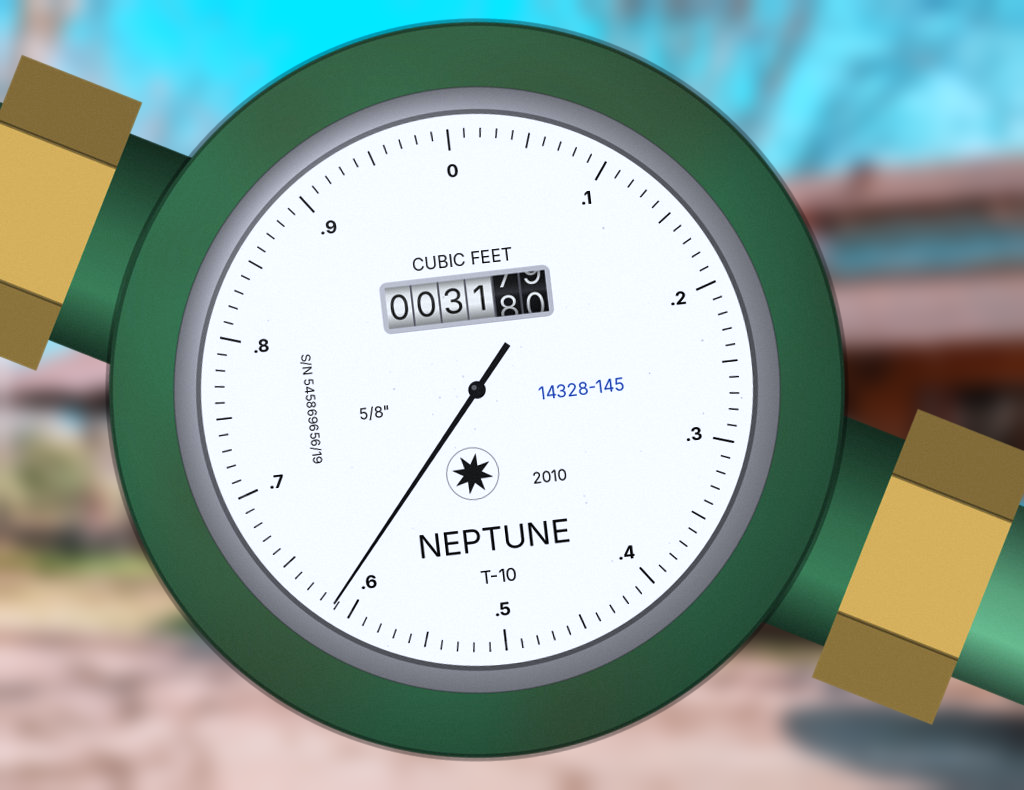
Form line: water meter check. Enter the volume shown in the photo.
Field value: 3179.61 ft³
